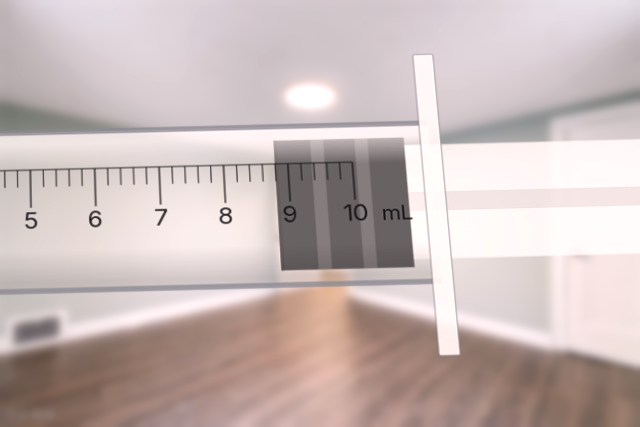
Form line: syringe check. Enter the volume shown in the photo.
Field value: 8.8 mL
